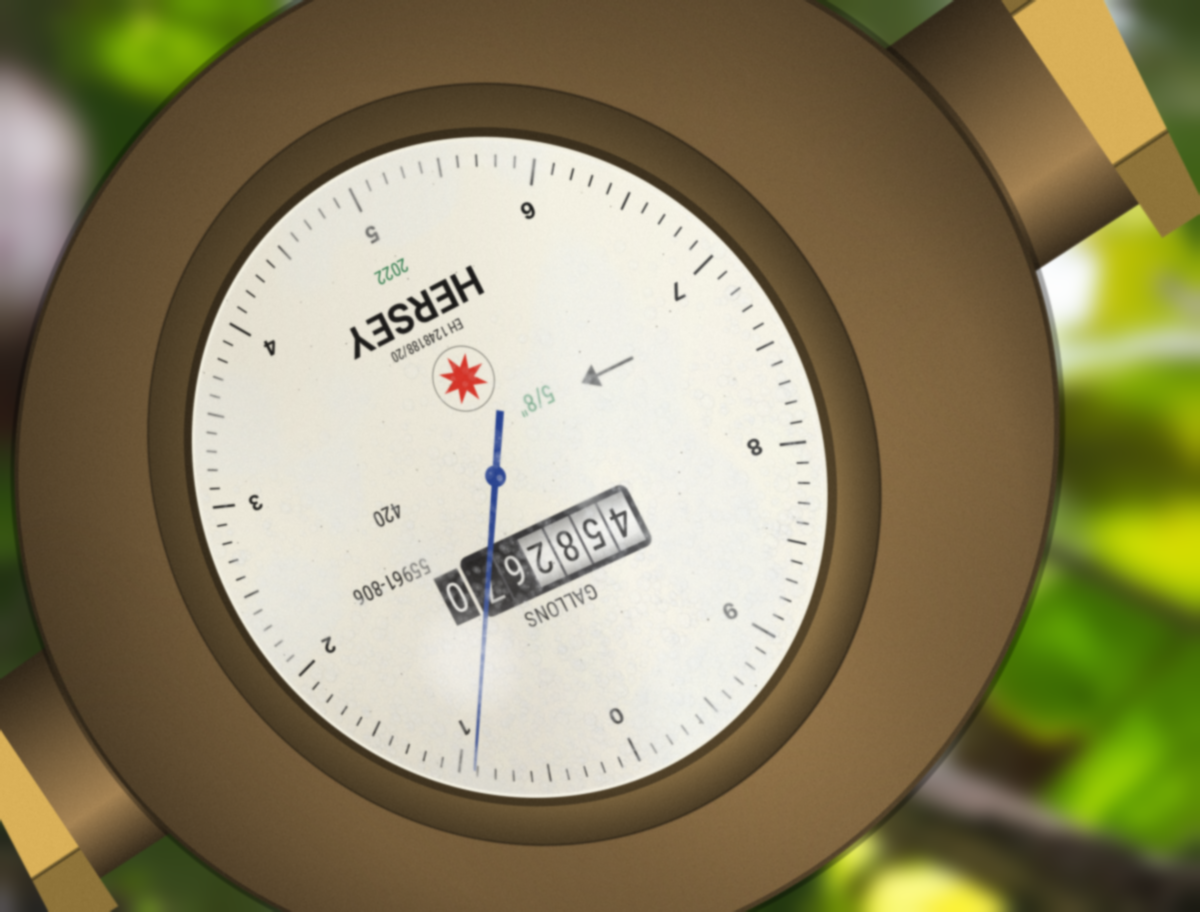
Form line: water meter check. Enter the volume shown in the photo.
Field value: 4582670.9 gal
